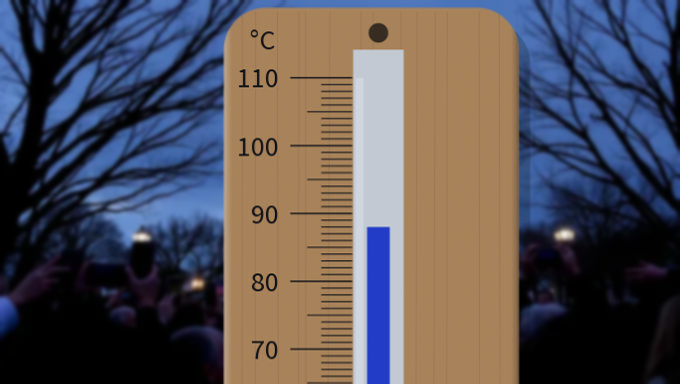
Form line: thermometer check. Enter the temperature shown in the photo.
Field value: 88 °C
